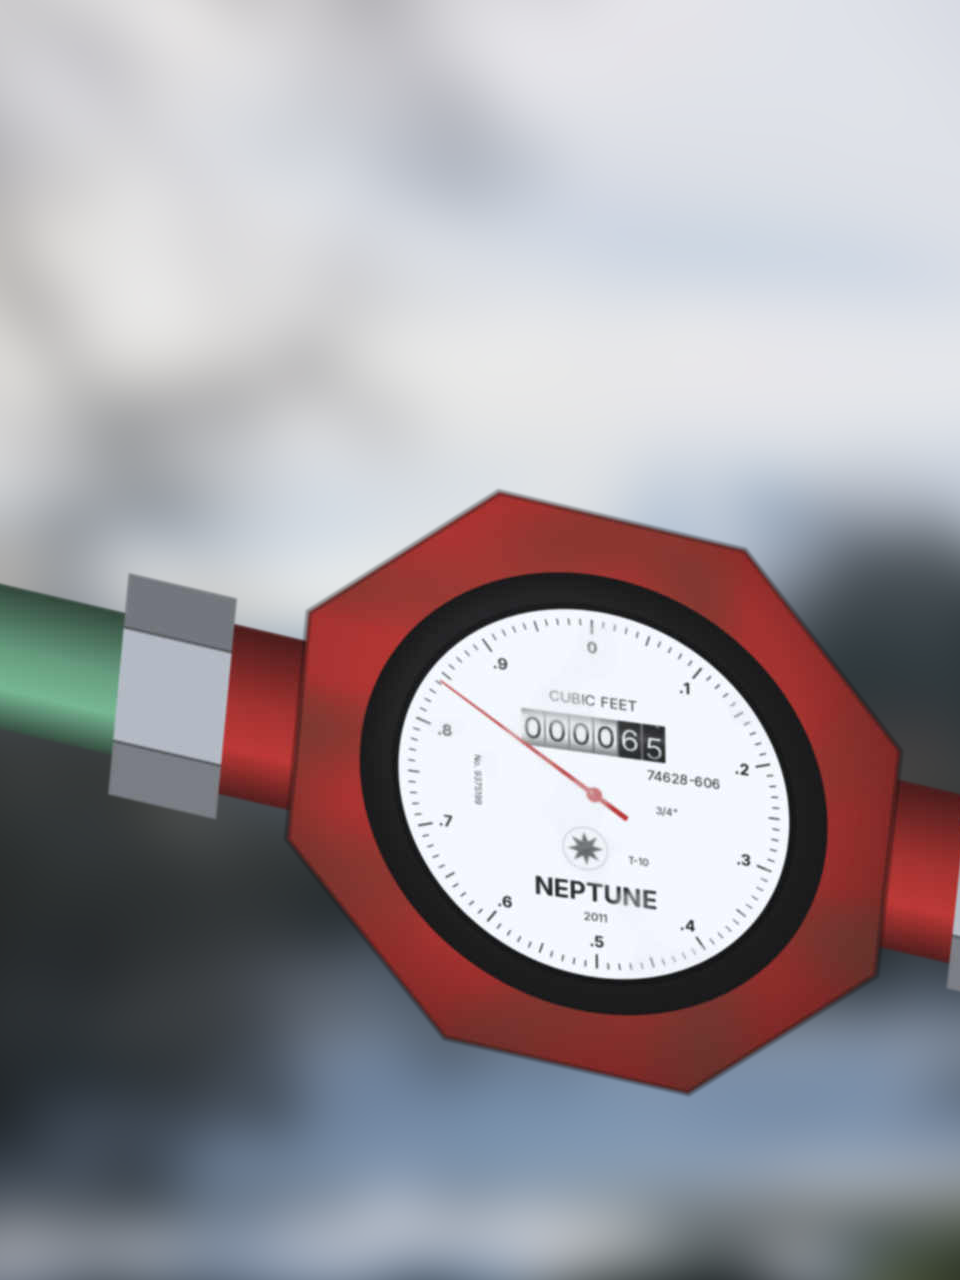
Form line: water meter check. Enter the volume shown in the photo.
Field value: 64.84 ft³
